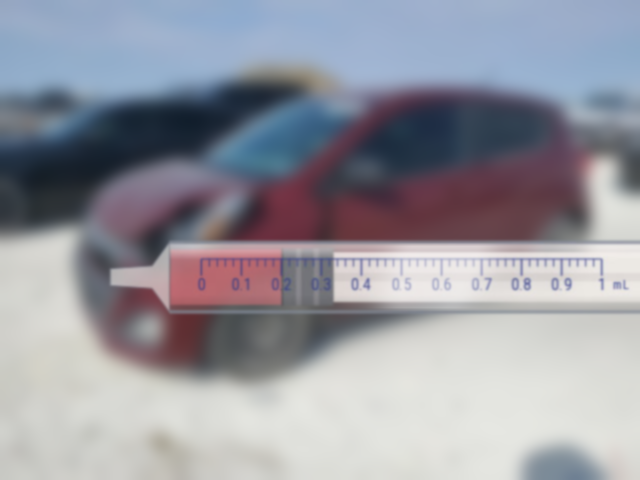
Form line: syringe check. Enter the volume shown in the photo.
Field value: 0.2 mL
